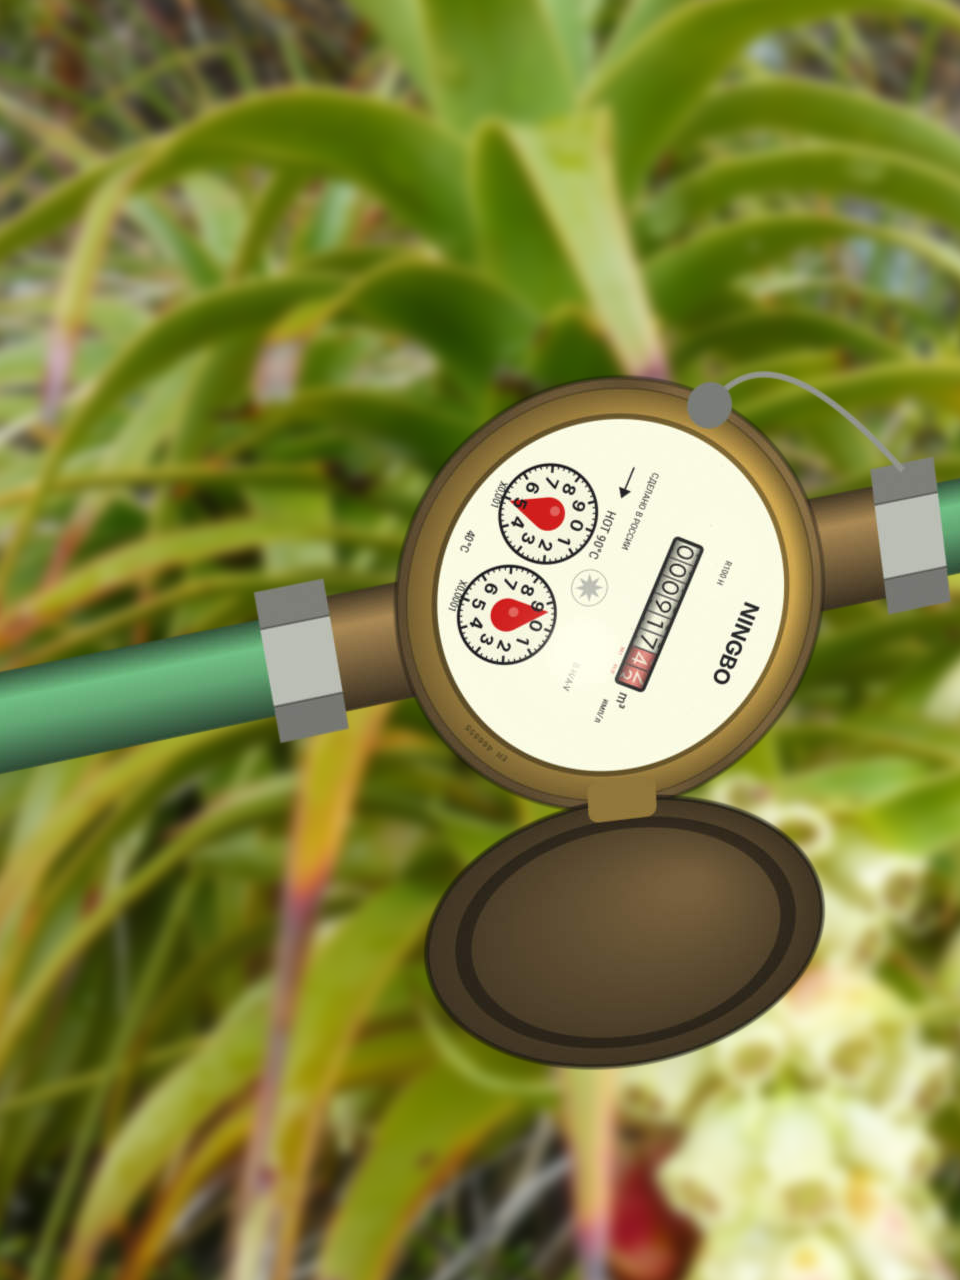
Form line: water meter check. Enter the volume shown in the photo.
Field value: 917.4249 m³
